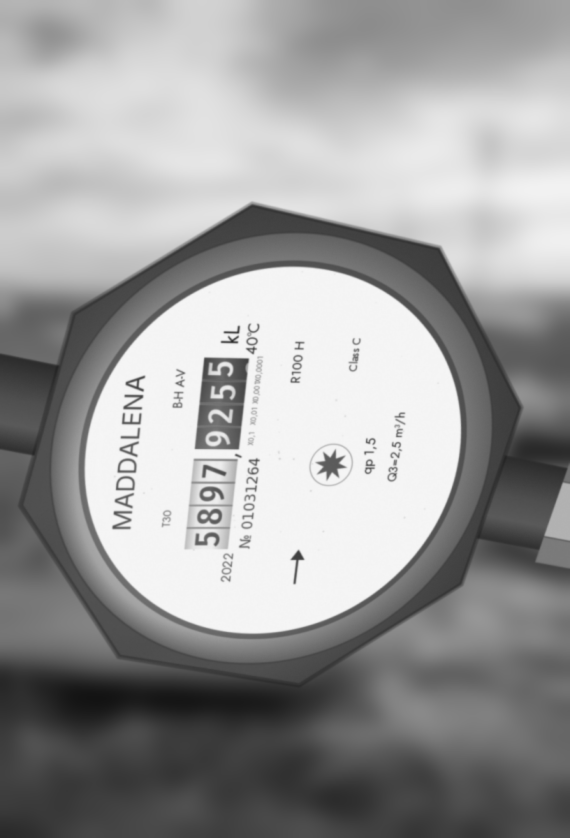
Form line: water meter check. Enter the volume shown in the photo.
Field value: 5897.9255 kL
